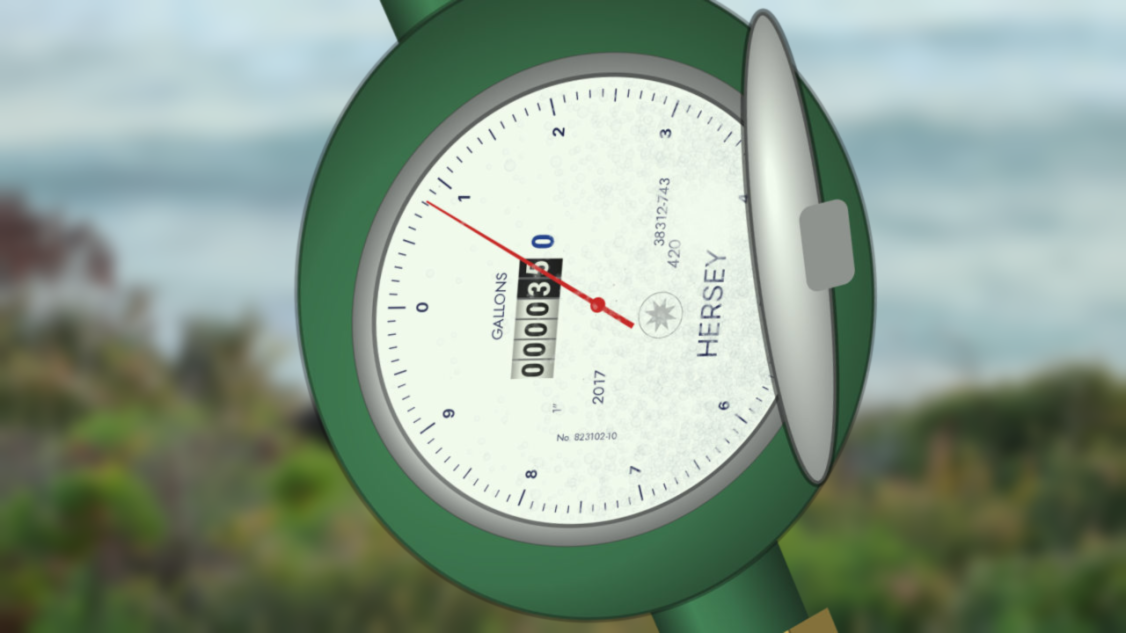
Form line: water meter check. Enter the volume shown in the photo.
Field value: 350.8 gal
